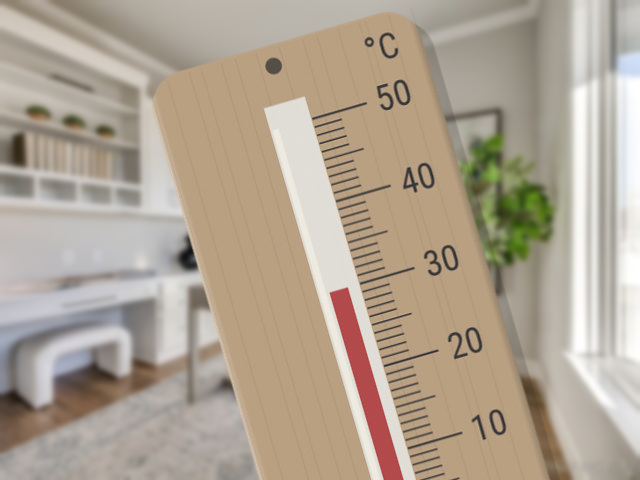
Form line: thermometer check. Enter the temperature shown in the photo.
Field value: 30 °C
